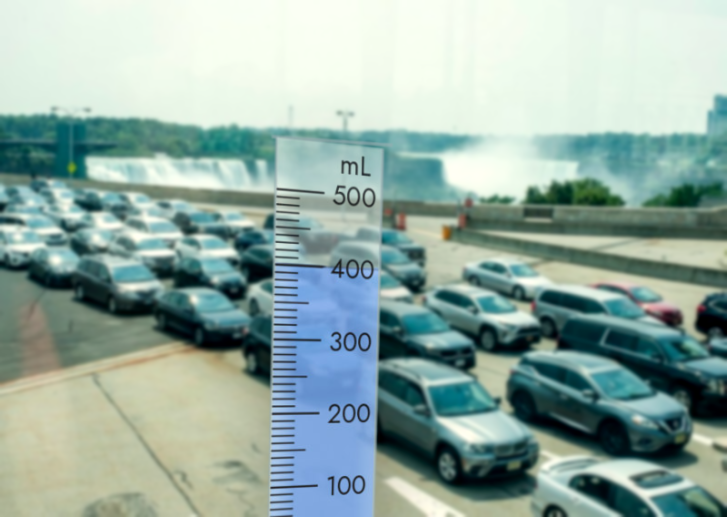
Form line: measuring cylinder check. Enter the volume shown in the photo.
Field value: 400 mL
